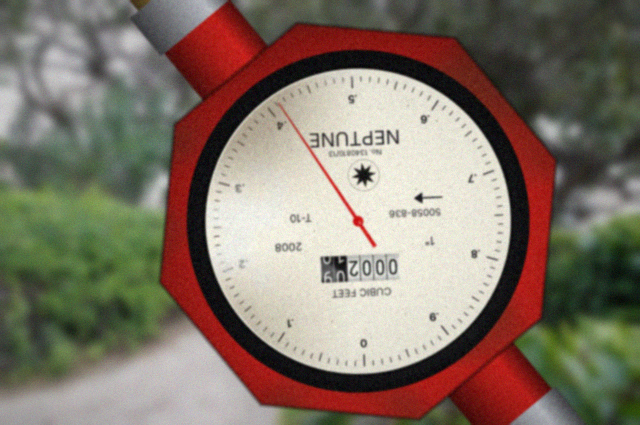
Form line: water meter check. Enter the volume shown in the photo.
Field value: 209.41 ft³
